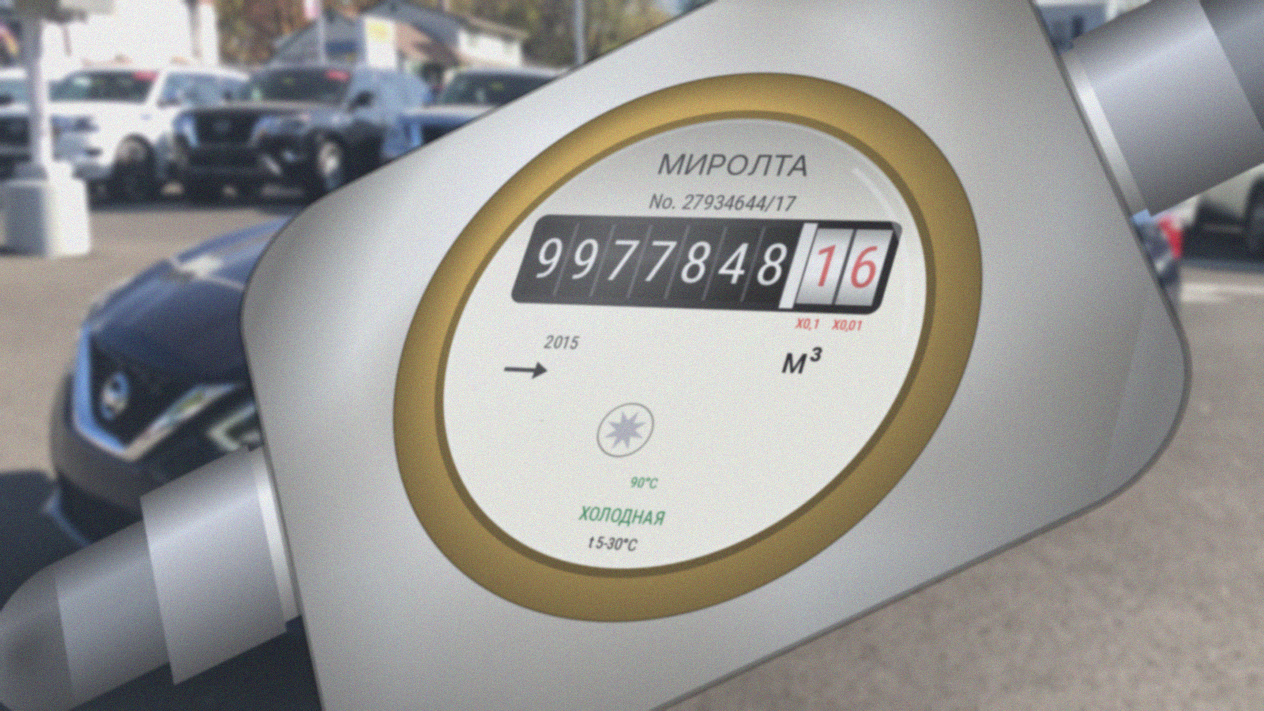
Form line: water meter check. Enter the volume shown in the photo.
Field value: 9977848.16 m³
